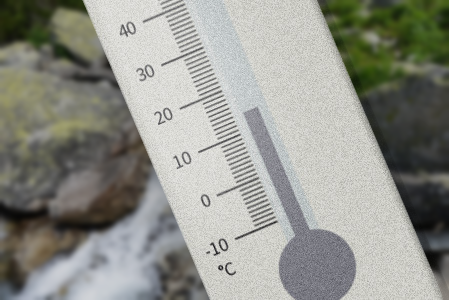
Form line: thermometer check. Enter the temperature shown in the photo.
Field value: 14 °C
